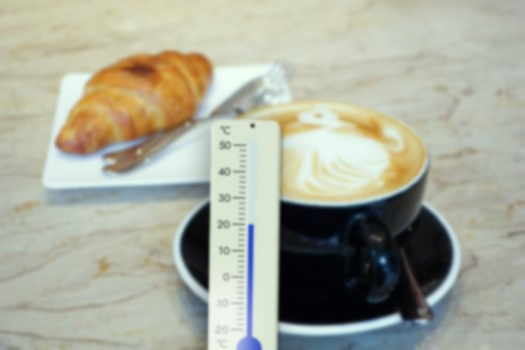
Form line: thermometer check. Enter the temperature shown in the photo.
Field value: 20 °C
